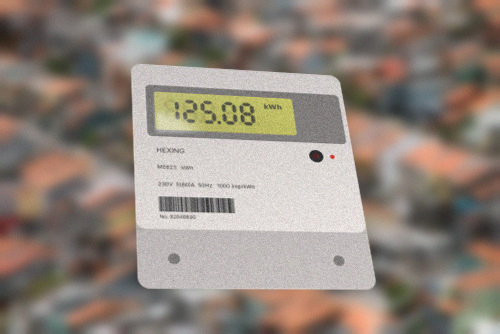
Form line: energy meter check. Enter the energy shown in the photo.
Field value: 125.08 kWh
